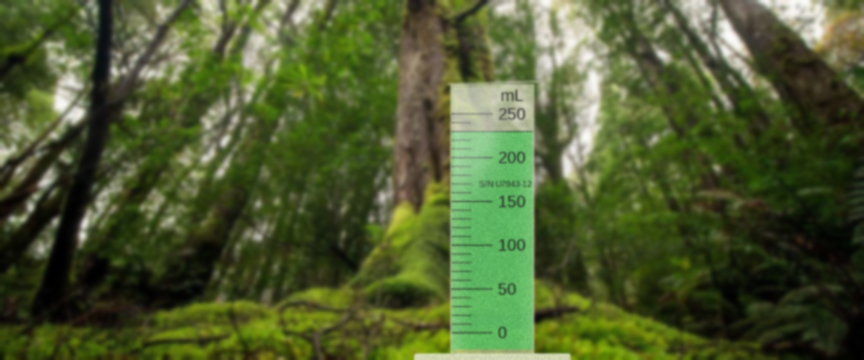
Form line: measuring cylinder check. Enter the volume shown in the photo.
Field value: 230 mL
